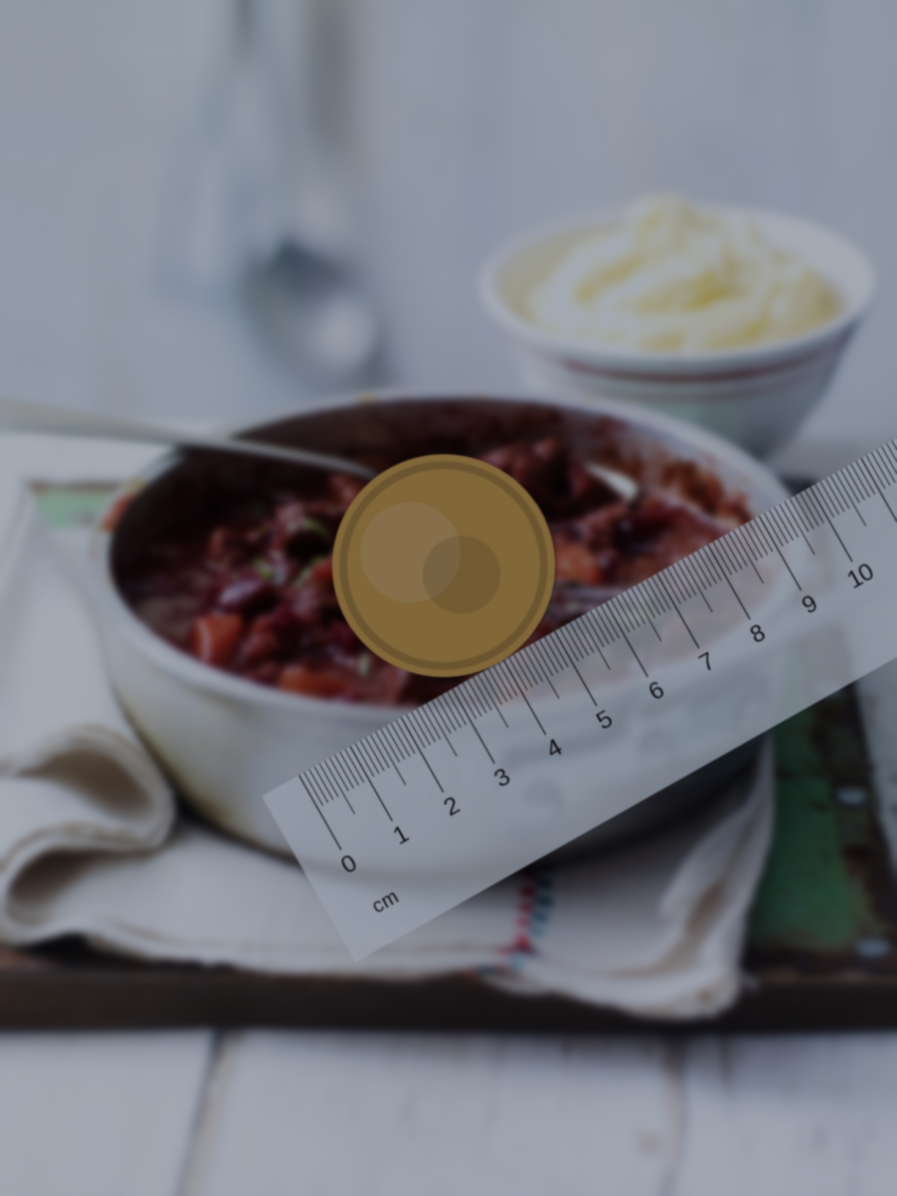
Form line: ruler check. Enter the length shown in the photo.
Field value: 3.8 cm
